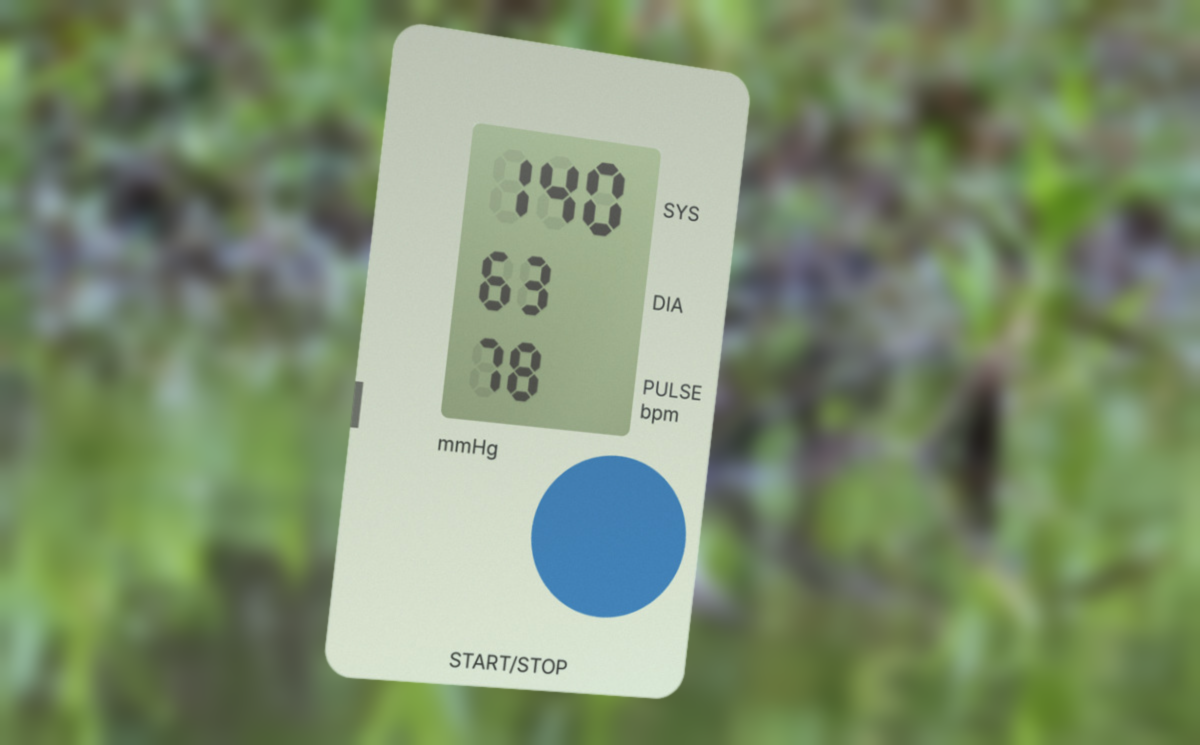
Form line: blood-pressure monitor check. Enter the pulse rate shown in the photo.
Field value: 78 bpm
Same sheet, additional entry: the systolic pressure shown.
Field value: 140 mmHg
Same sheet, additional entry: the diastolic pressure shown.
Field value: 63 mmHg
